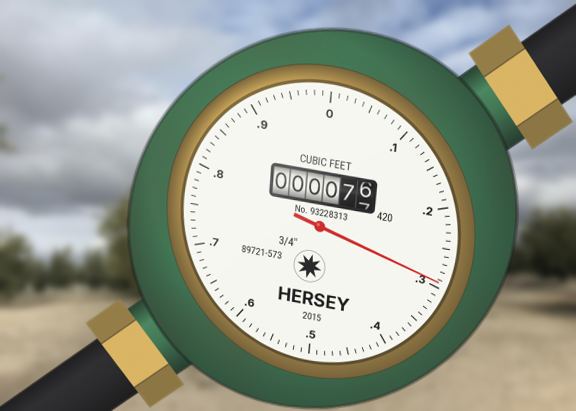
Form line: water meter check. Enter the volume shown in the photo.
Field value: 76.29 ft³
